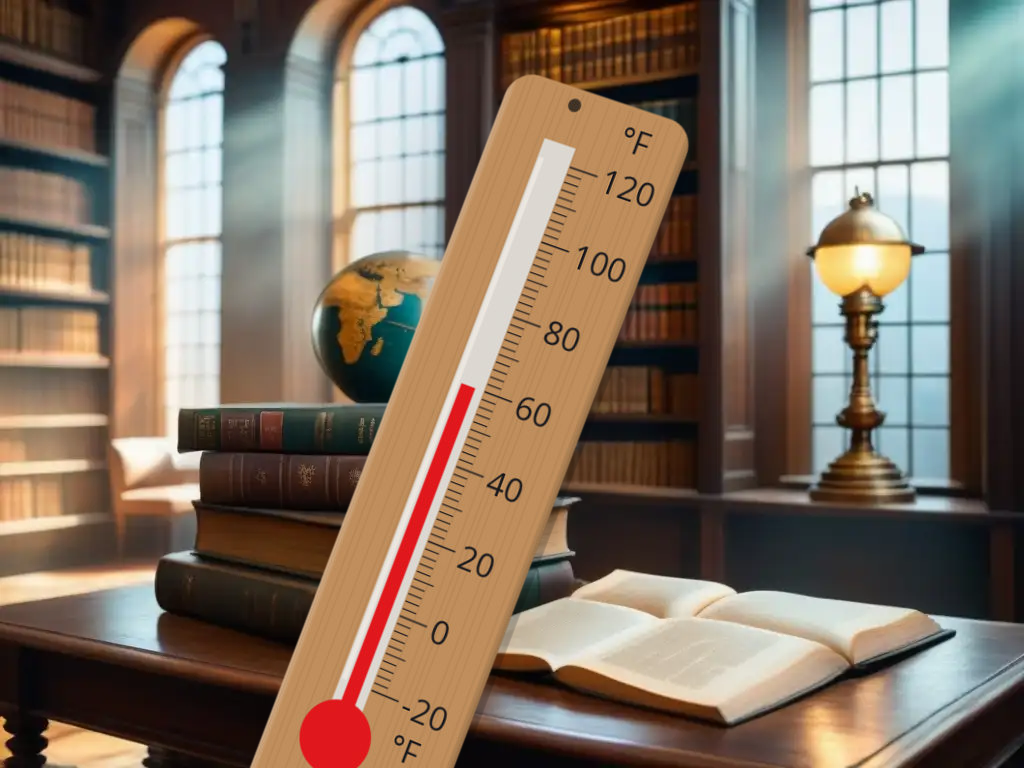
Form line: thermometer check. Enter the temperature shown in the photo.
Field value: 60 °F
